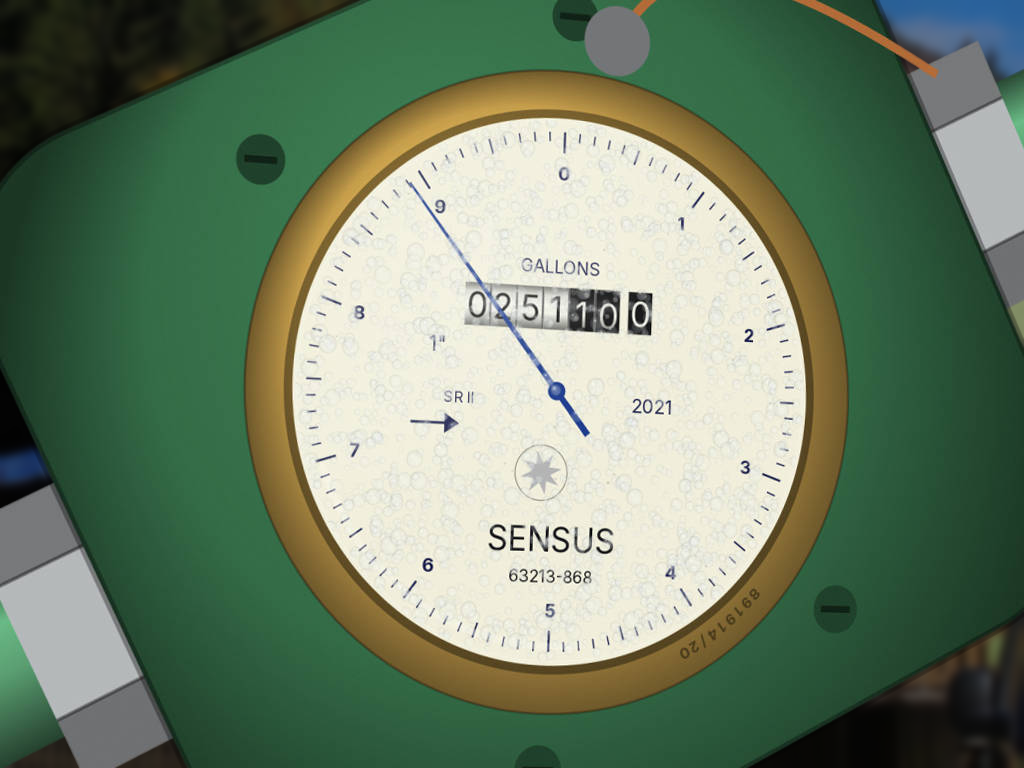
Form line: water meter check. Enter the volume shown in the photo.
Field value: 251098.9 gal
